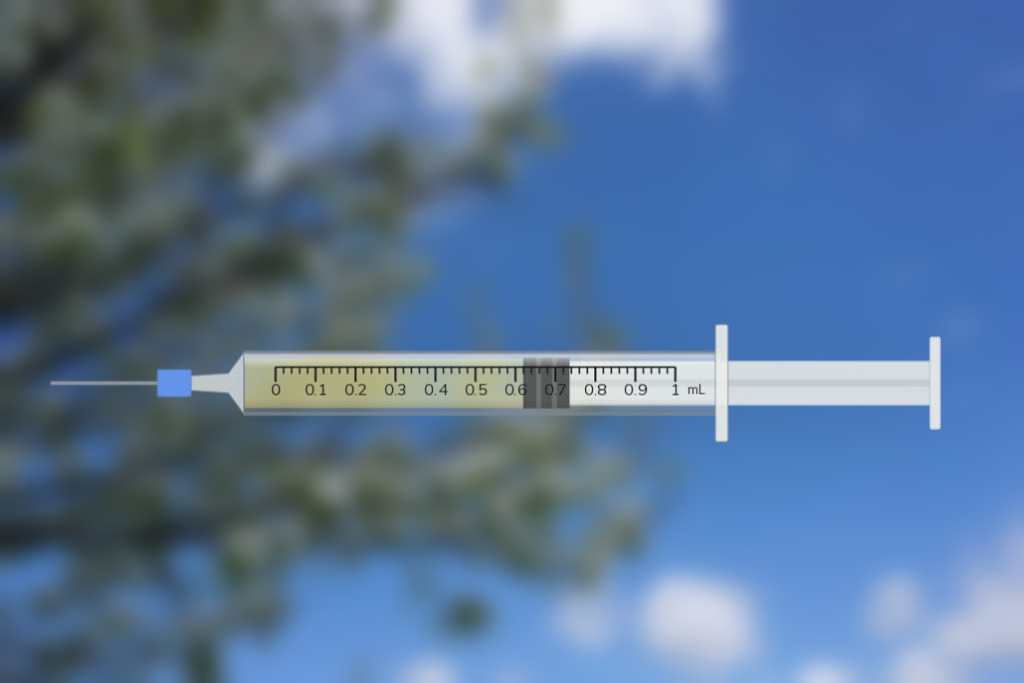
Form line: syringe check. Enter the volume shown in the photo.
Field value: 0.62 mL
